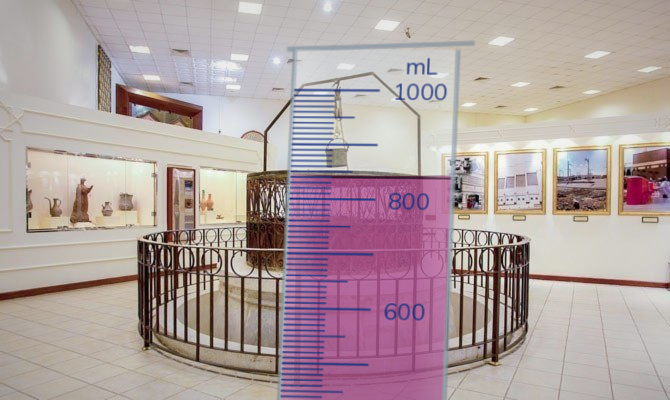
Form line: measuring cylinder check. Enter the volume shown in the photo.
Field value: 840 mL
